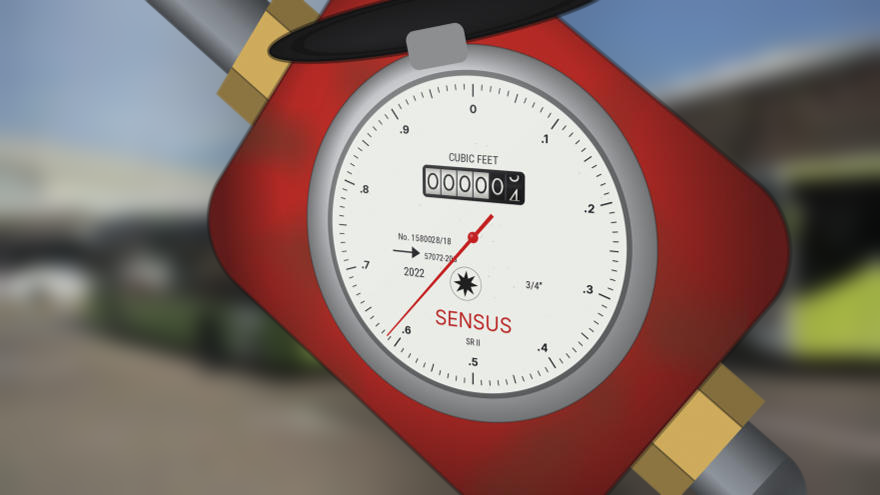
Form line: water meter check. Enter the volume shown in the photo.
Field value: 3.61 ft³
